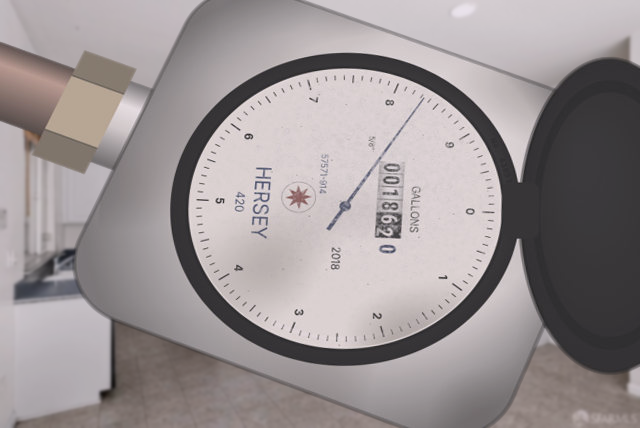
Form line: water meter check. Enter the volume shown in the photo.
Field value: 18618.3 gal
